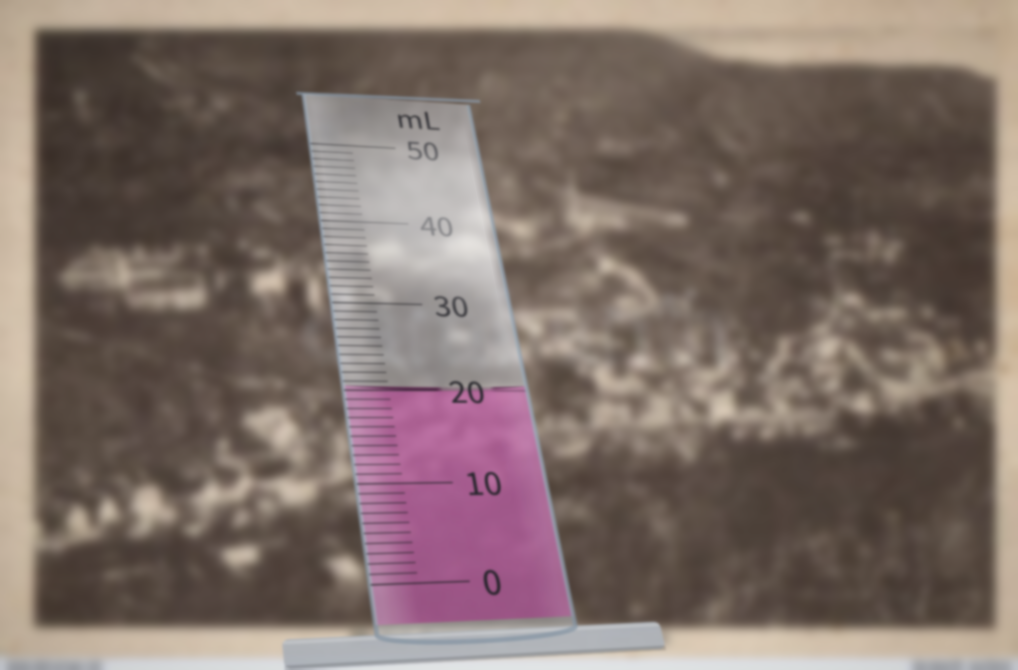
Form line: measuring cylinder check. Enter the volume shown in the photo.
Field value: 20 mL
